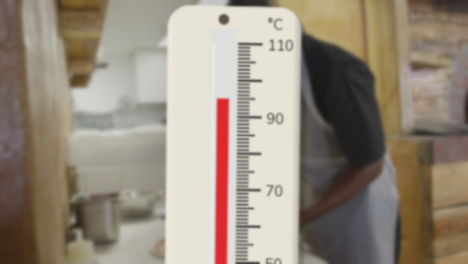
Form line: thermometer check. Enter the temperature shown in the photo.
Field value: 95 °C
